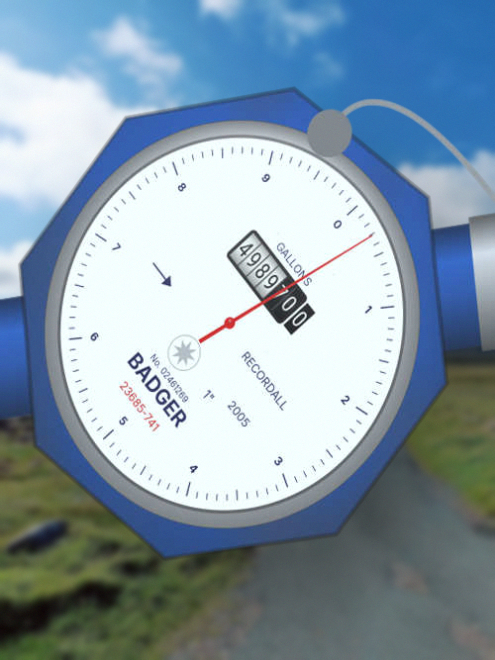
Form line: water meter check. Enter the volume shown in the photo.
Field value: 4989700.3 gal
